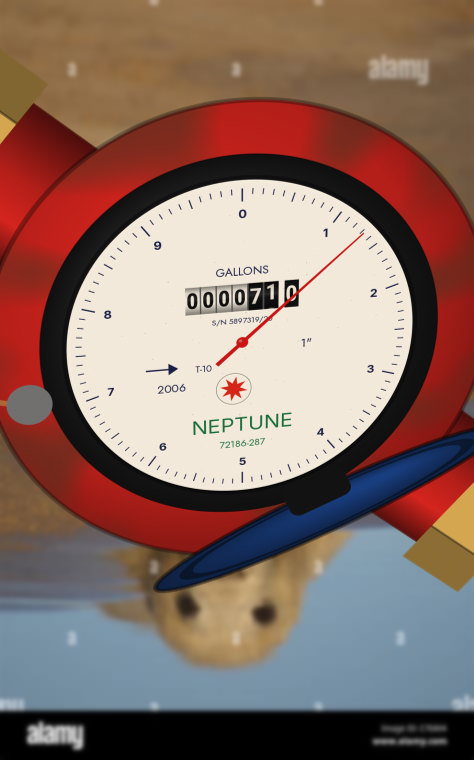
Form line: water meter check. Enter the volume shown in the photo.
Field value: 711.3 gal
